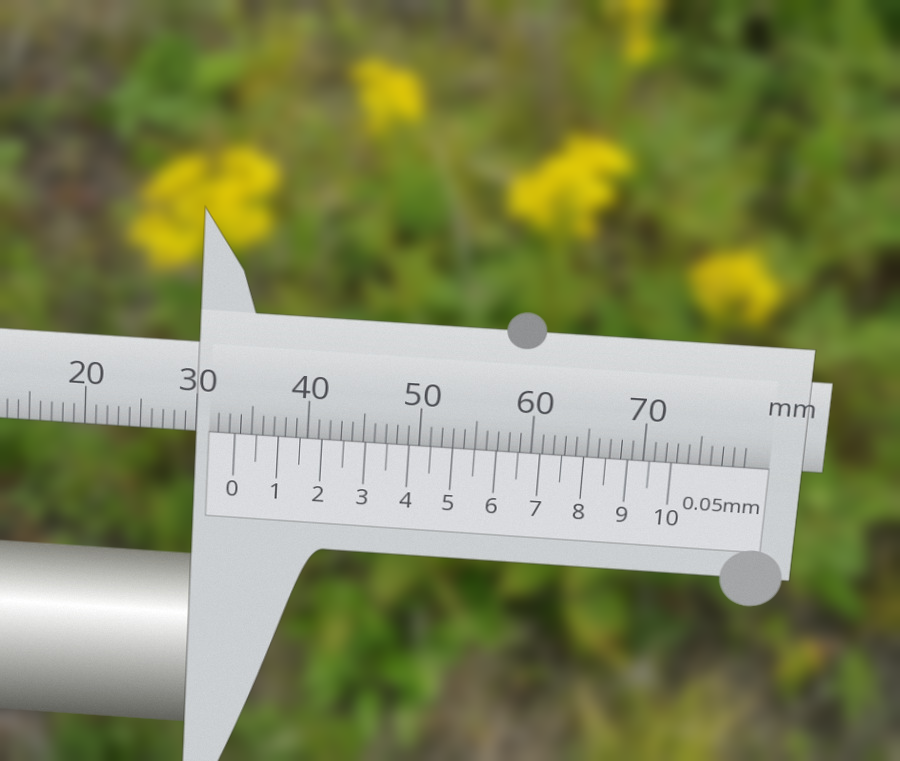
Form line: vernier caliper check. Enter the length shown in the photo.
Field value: 33.5 mm
